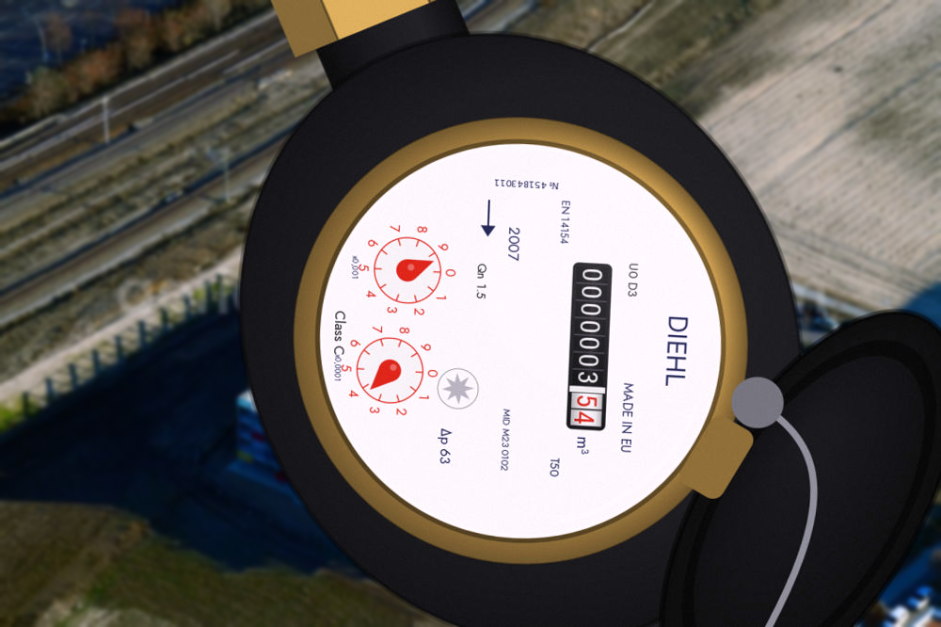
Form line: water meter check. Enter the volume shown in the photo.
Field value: 3.5393 m³
